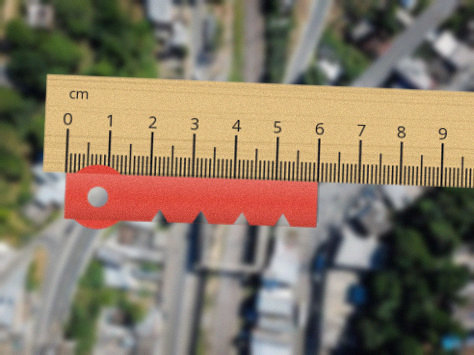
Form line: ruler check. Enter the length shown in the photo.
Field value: 6 cm
